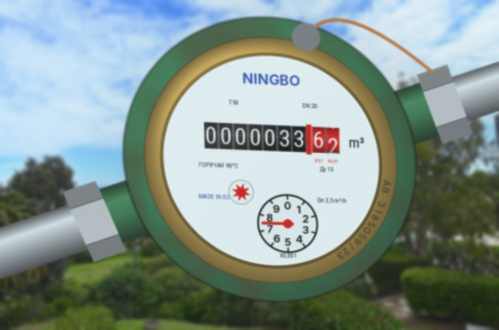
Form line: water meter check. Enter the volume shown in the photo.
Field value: 33.617 m³
